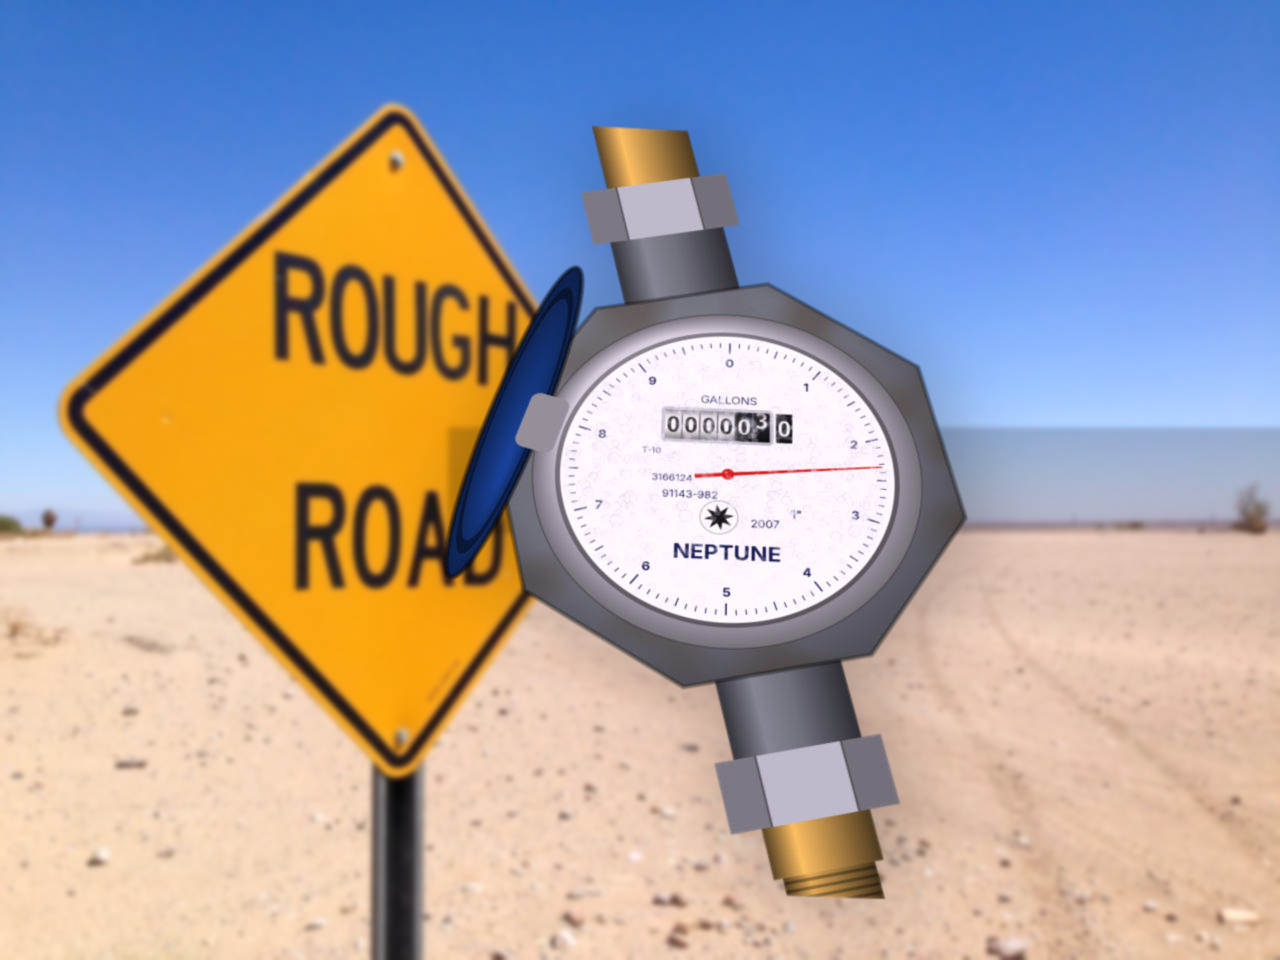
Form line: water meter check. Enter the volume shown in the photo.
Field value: 32.3 gal
